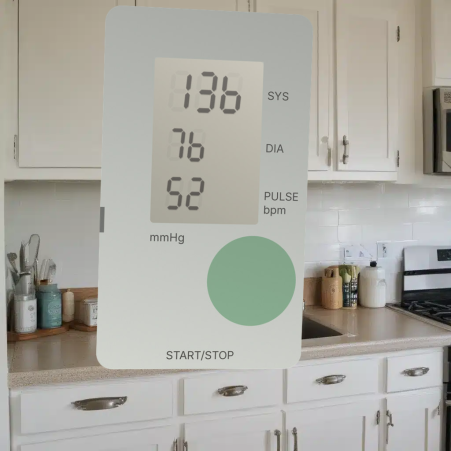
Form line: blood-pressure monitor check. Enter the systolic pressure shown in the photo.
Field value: 136 mmHg
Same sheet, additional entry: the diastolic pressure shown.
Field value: 76 mmHg
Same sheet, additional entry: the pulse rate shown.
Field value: 52 bpm
